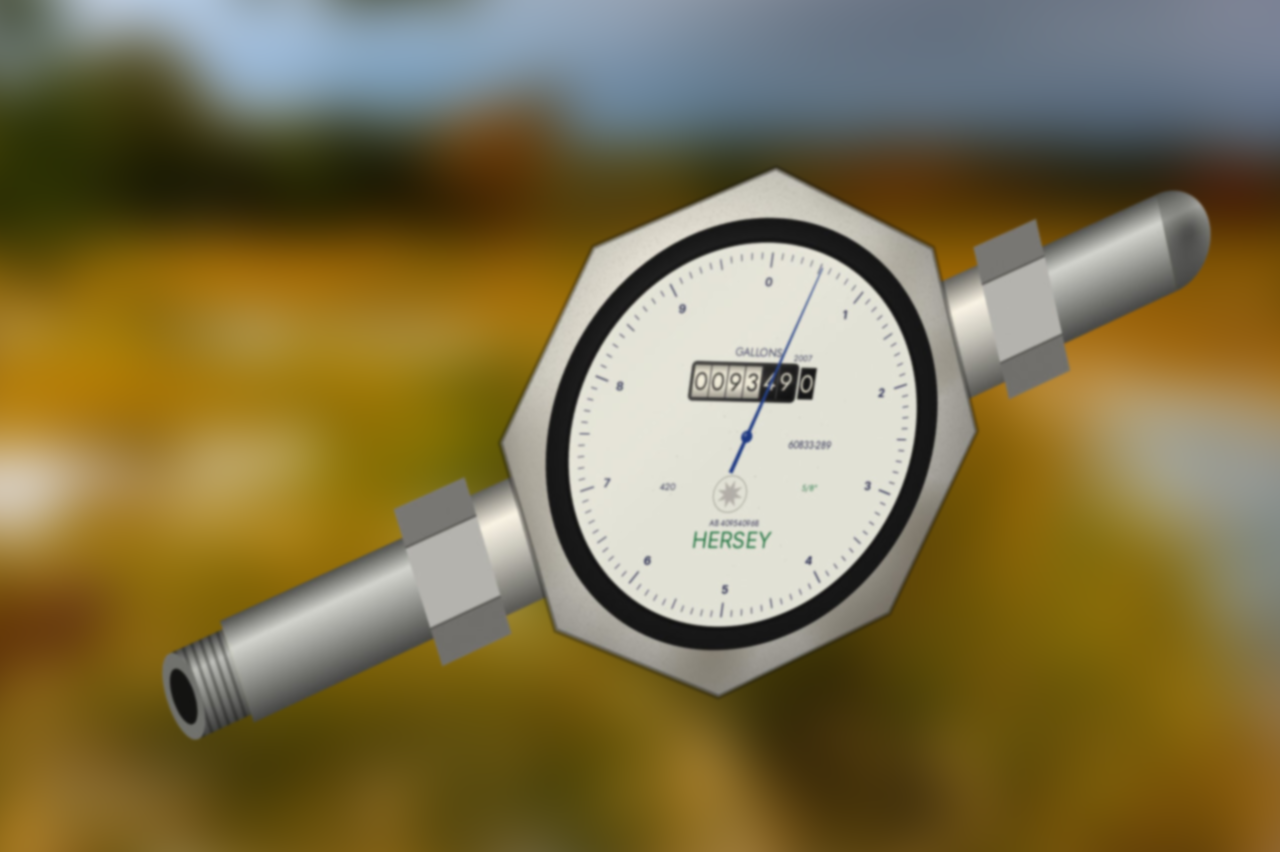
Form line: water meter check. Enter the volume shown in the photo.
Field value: 93490.5 gal
